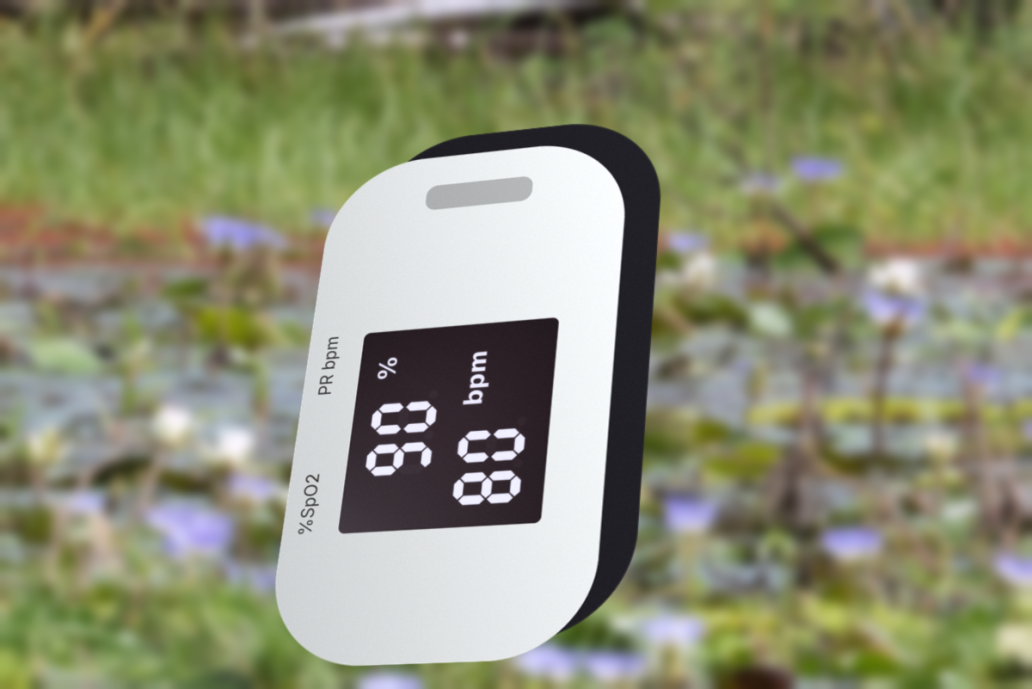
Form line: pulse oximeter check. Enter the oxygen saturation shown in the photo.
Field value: 90 %
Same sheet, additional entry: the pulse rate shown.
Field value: 80 bpm
